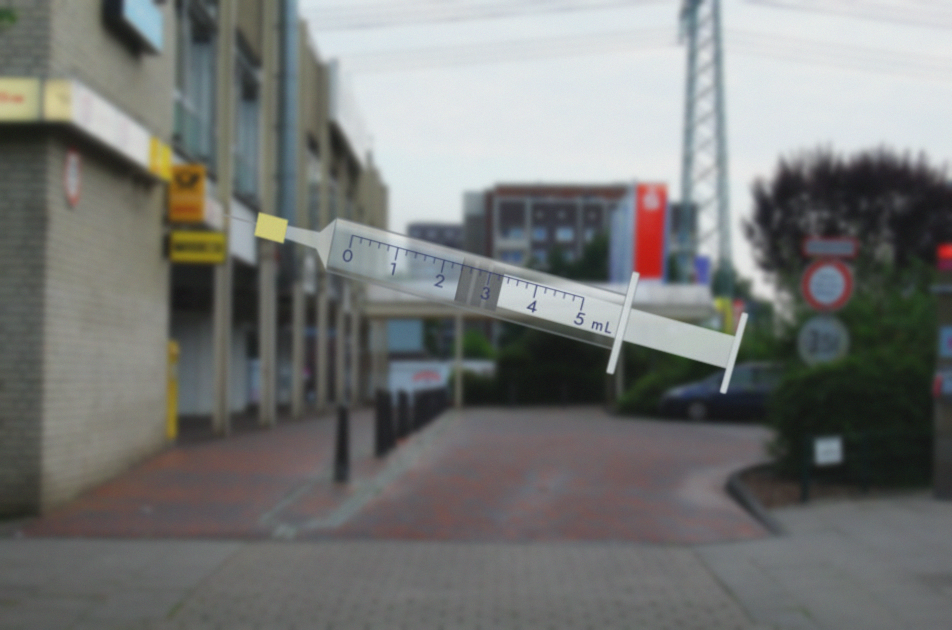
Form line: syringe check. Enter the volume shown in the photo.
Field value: 2.4 mL
